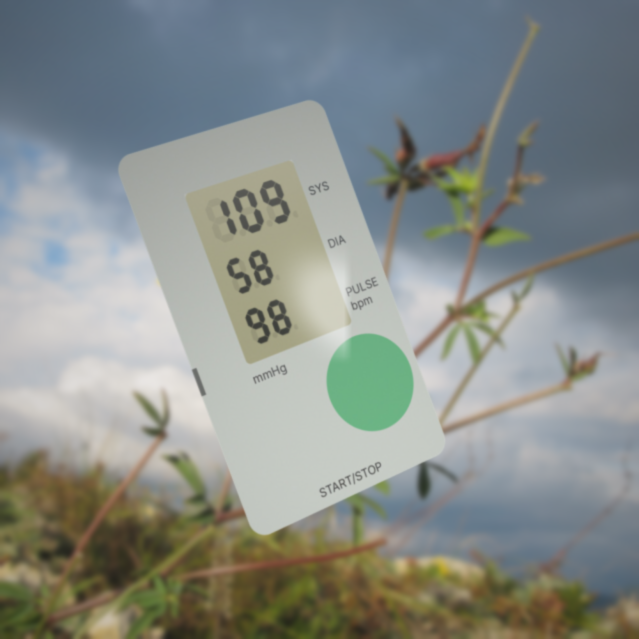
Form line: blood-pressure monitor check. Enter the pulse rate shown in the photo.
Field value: 98 bpm
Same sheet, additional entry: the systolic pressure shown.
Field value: 109 mmHg
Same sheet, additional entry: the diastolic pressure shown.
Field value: 58 mmHg
